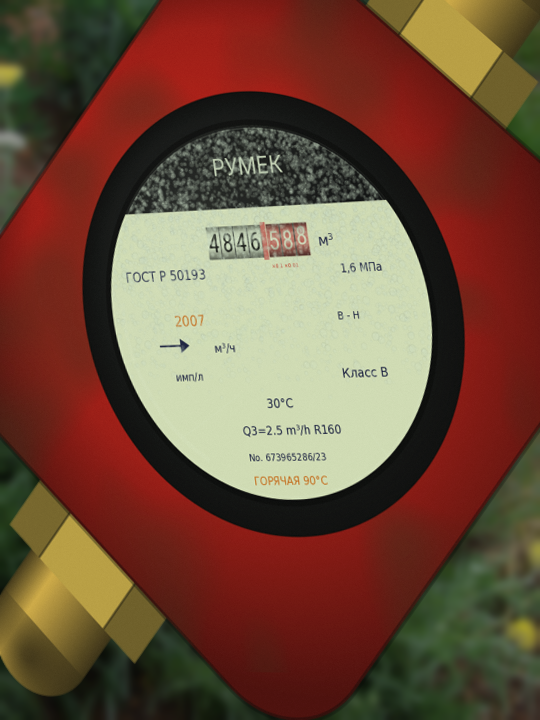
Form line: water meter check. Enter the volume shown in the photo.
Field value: 4846.588 m³
